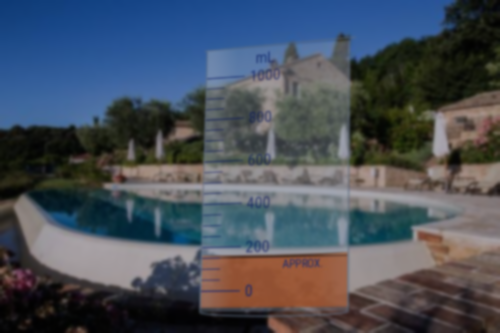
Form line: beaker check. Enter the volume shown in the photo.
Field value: 150 mL
